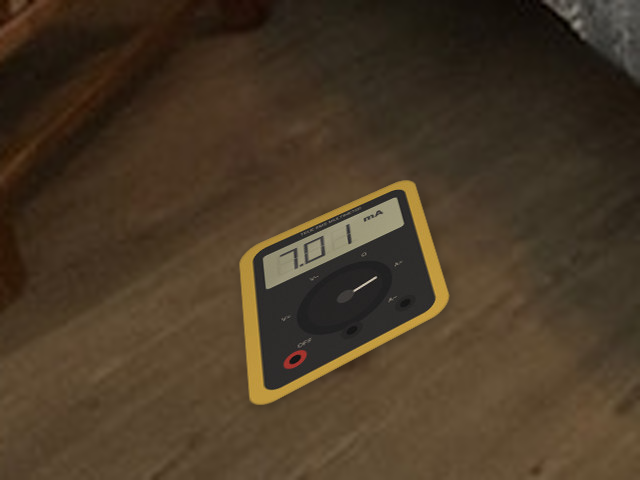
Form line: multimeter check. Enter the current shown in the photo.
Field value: 7.01 mA
